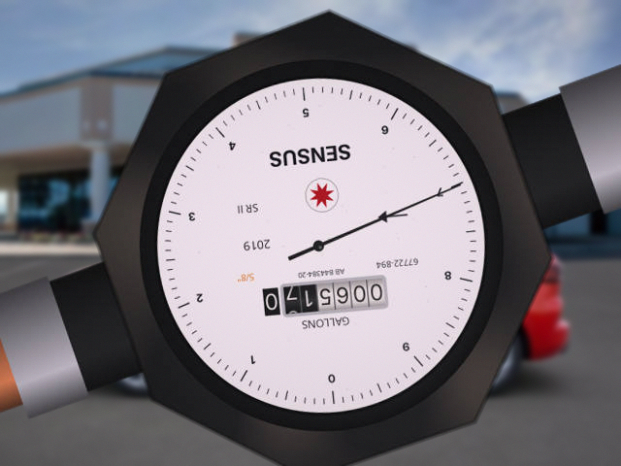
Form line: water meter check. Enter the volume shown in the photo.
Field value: 65167.0 gal
